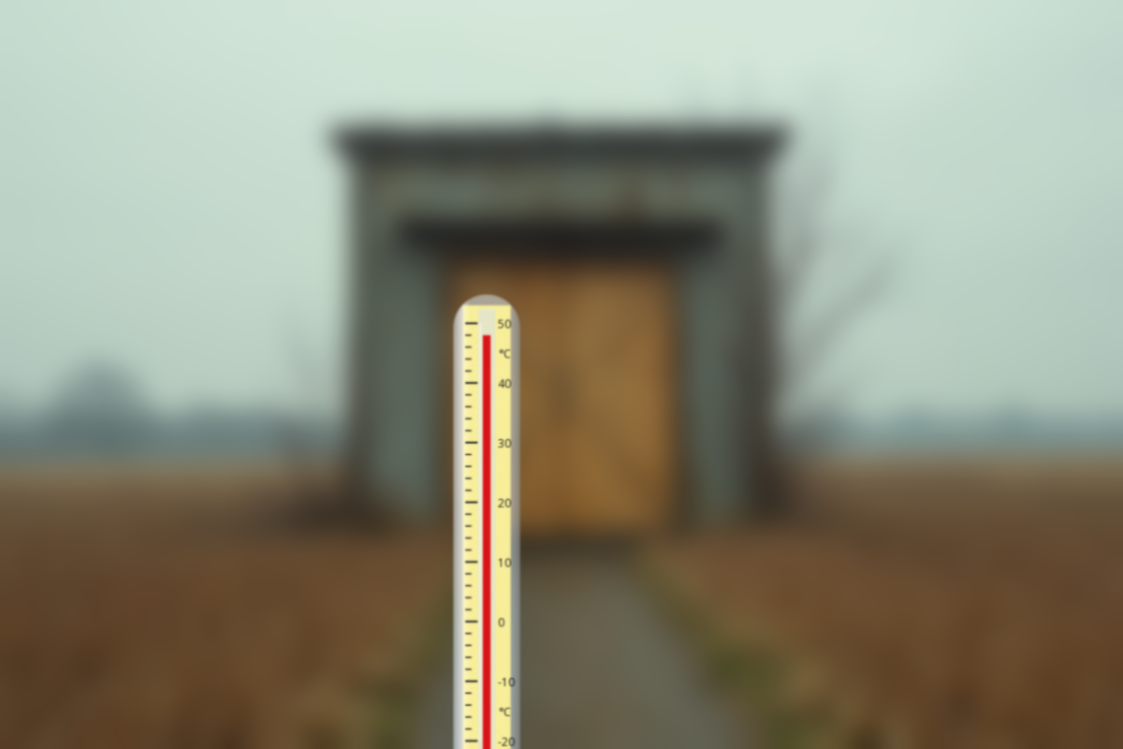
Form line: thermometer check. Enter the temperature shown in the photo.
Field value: 48 °C
